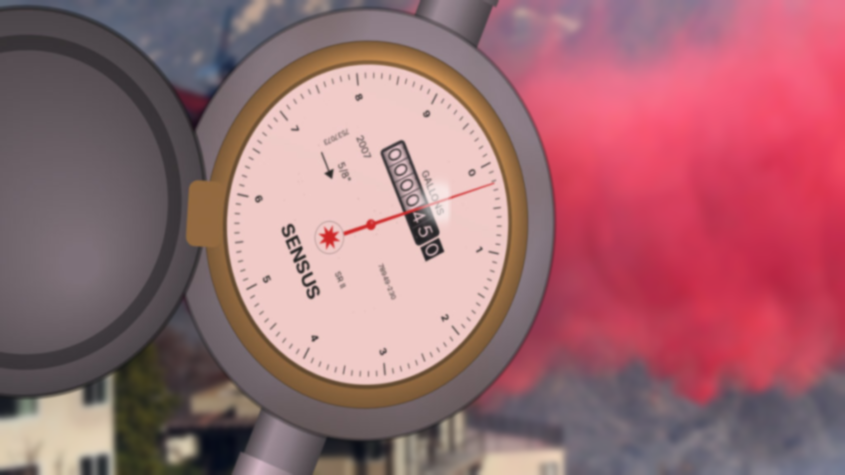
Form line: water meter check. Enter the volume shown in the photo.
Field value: 450.2 gal
